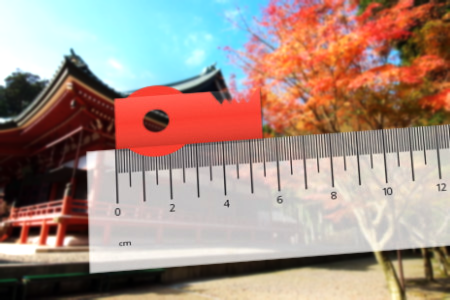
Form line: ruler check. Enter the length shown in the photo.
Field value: 5.5 cm
